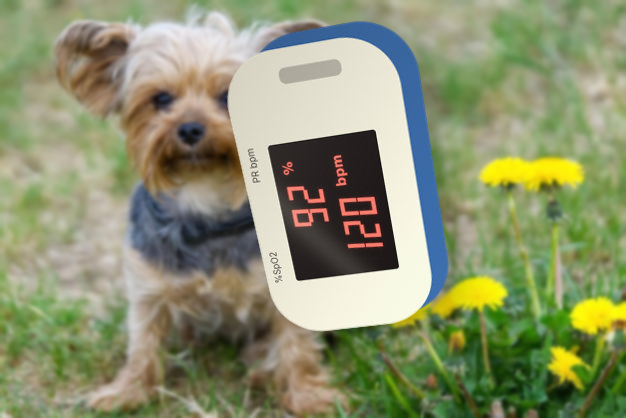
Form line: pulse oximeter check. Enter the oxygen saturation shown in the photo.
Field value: 92 %
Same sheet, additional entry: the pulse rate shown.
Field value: 120 bpm
